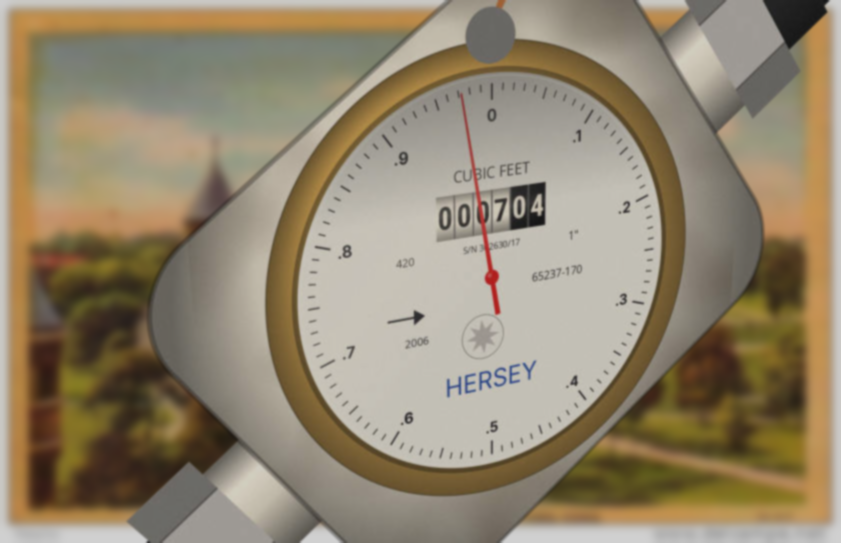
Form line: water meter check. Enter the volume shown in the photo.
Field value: 703.97 ft³
